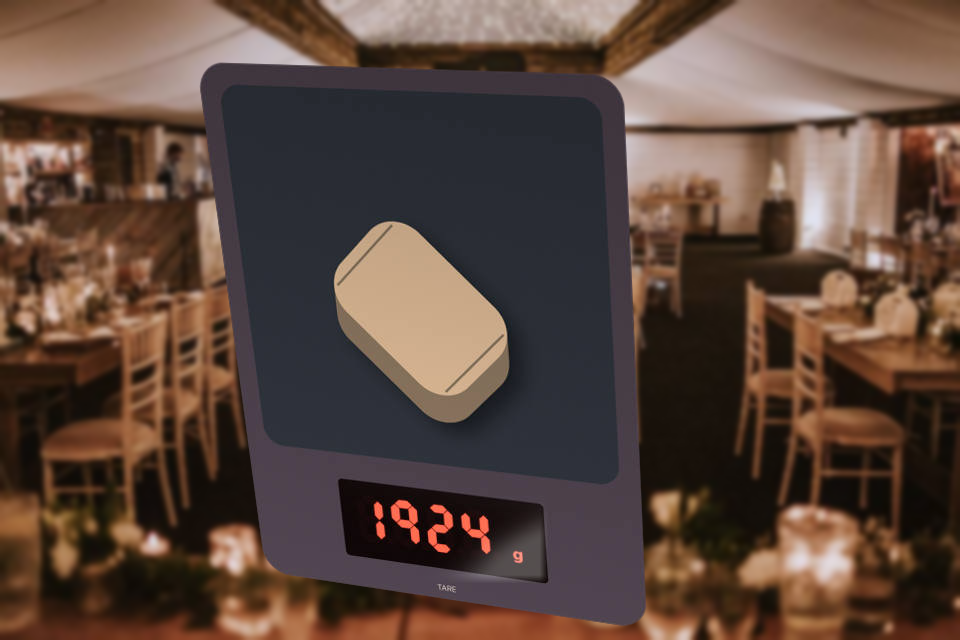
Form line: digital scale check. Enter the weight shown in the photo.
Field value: 1924 g
